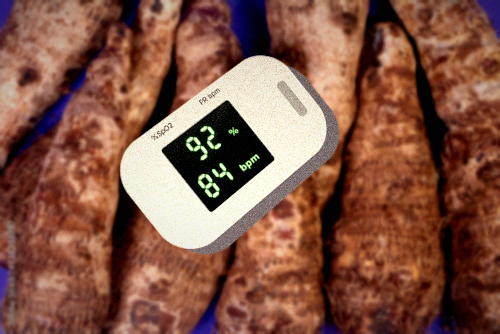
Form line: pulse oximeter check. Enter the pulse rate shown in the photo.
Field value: 84 bpm
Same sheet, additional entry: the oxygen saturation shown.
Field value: 92 %
